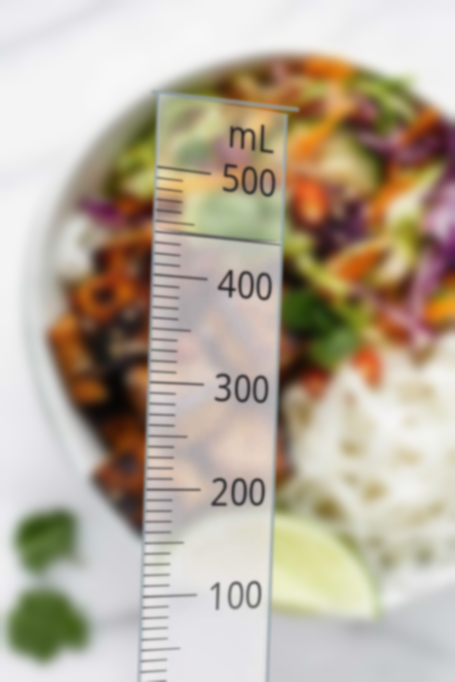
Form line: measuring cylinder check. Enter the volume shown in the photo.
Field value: 440 mL
